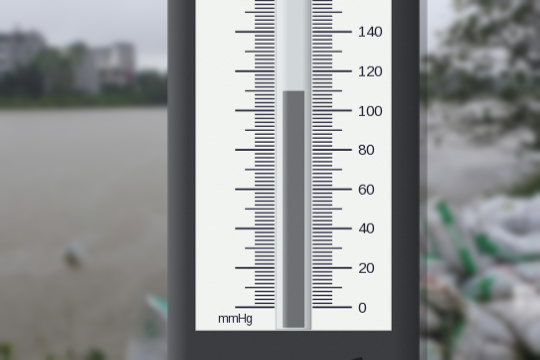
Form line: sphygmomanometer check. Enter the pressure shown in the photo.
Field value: 110 mmHg
